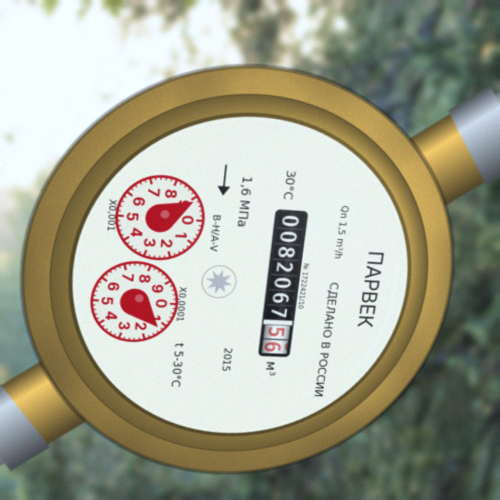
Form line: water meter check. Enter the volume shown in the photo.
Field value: 82067.5591 m³
